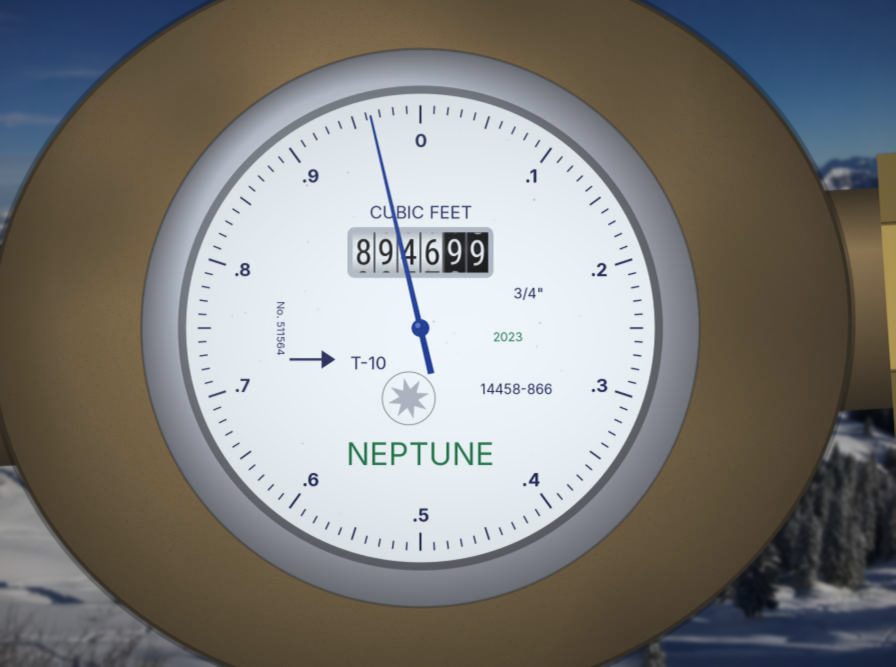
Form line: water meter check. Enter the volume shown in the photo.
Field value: 894698.96 ft³
